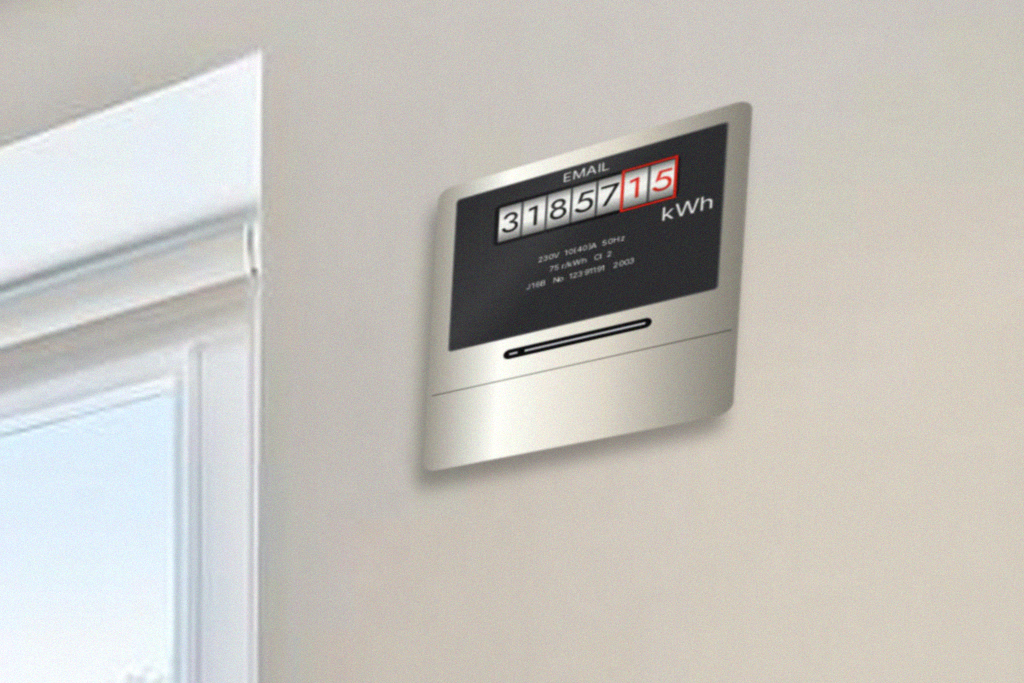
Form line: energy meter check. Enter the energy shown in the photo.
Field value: 31857.15 kWh
